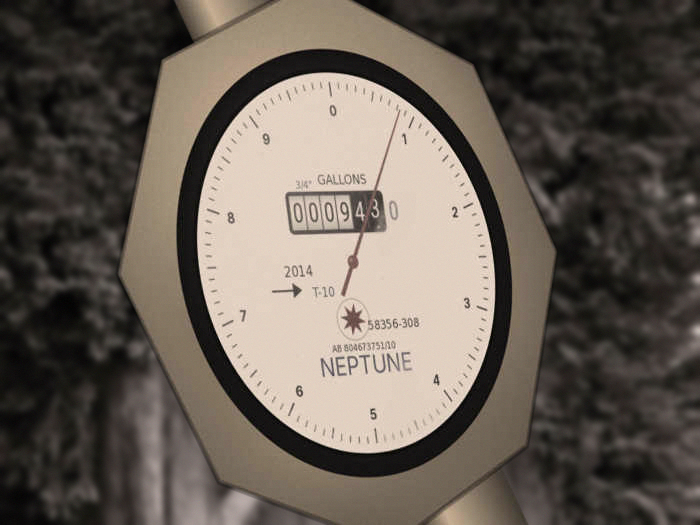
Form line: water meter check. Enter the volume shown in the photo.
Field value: 9430.8 gal
